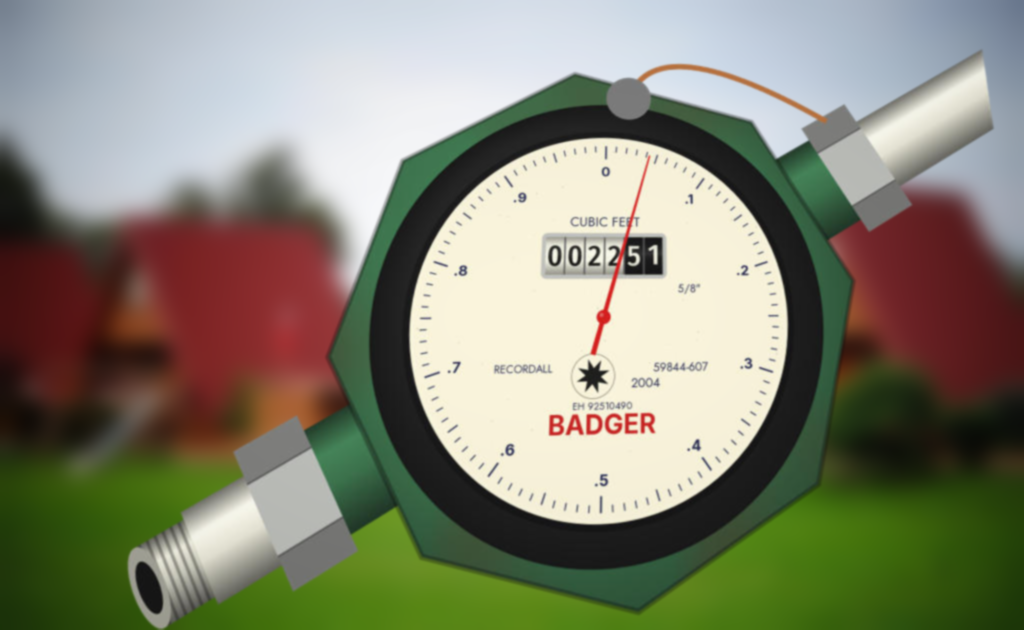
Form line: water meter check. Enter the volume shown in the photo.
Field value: 2251.04 ft³
